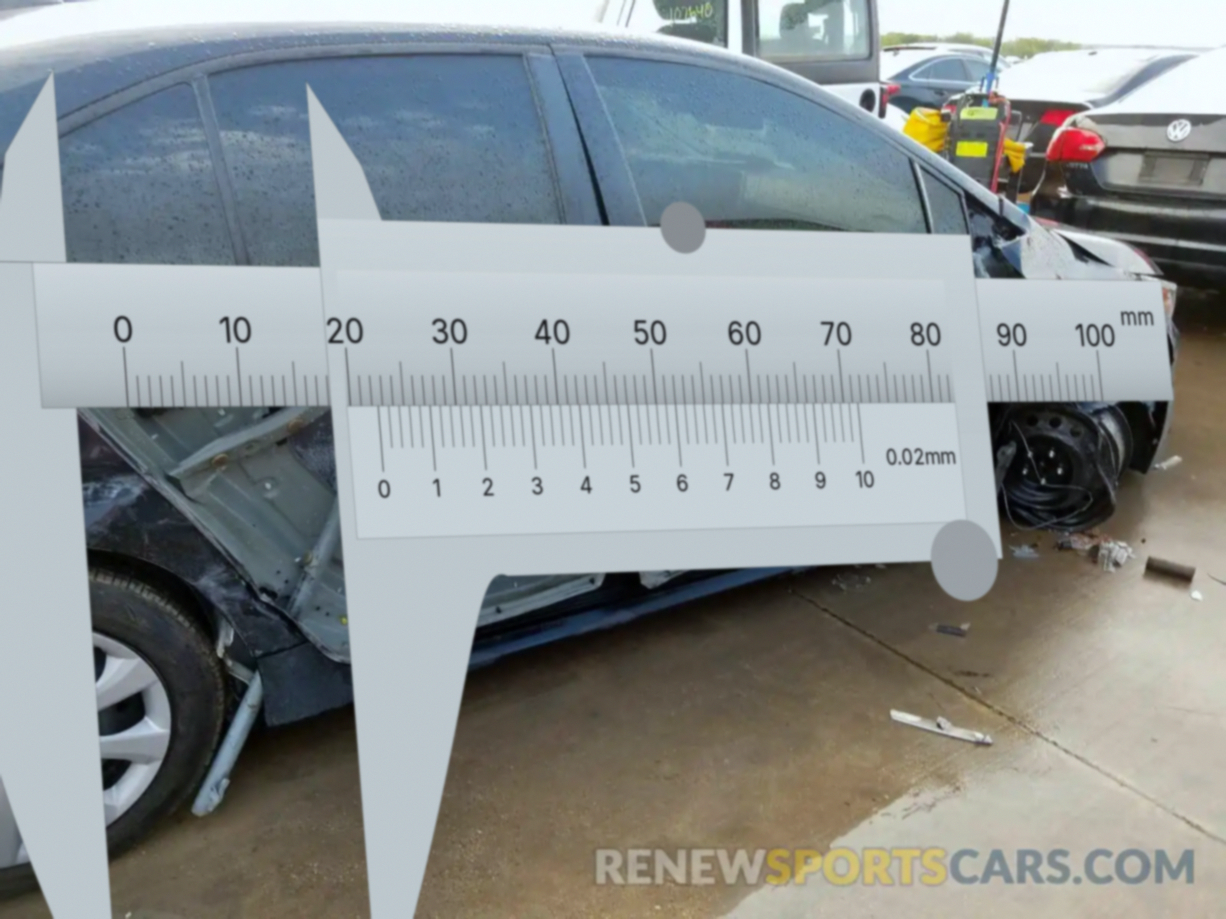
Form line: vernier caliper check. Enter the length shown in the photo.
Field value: 22.6 mm
